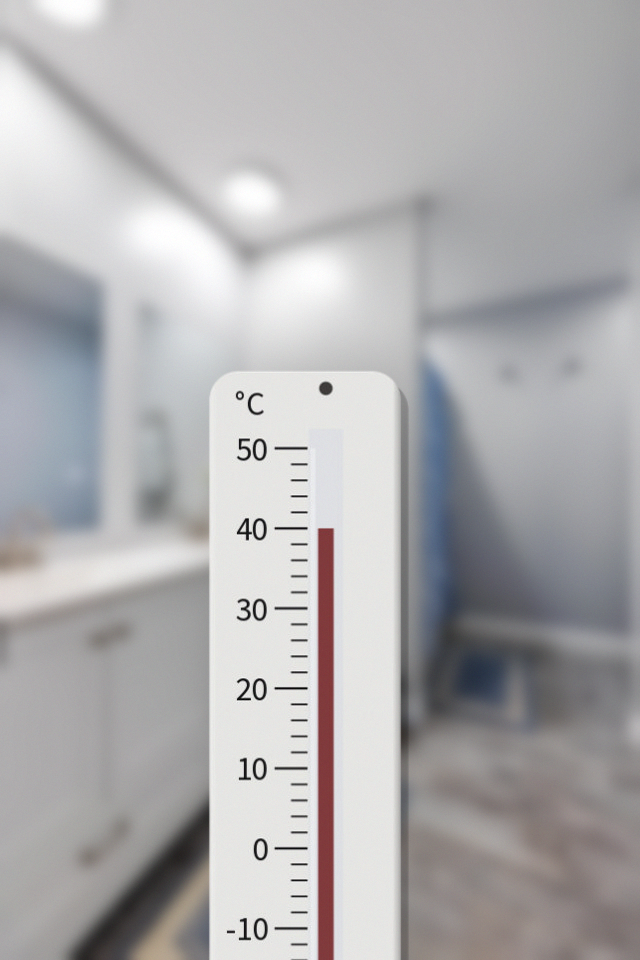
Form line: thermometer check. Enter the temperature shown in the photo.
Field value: 40 °C
